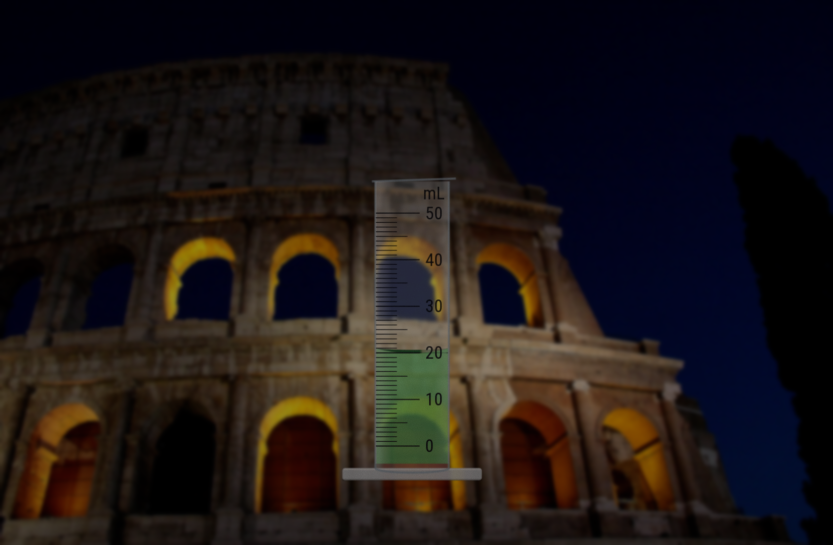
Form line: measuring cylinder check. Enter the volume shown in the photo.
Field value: 20 mL
